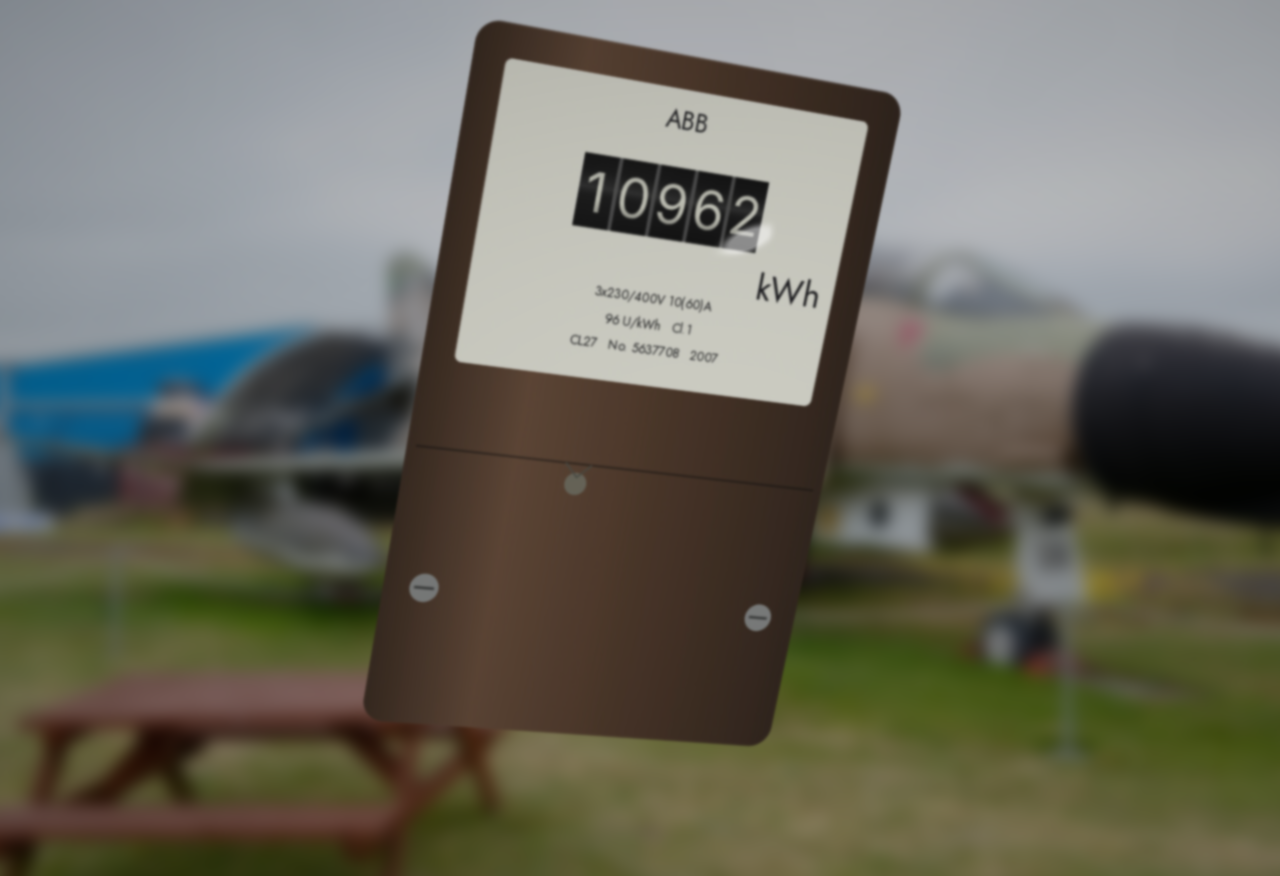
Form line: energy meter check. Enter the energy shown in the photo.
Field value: 10962 kWh
